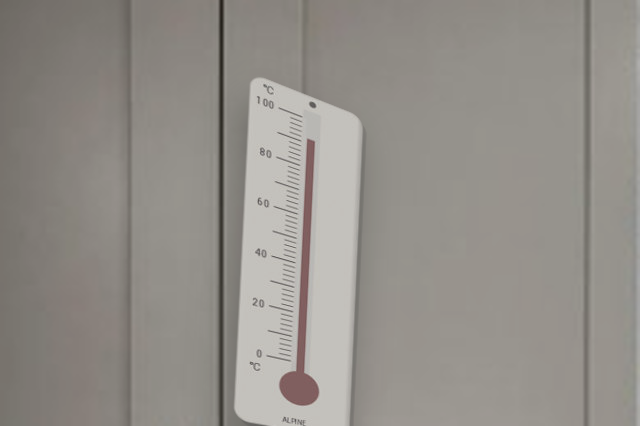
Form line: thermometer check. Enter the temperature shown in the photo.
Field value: 92 °C
